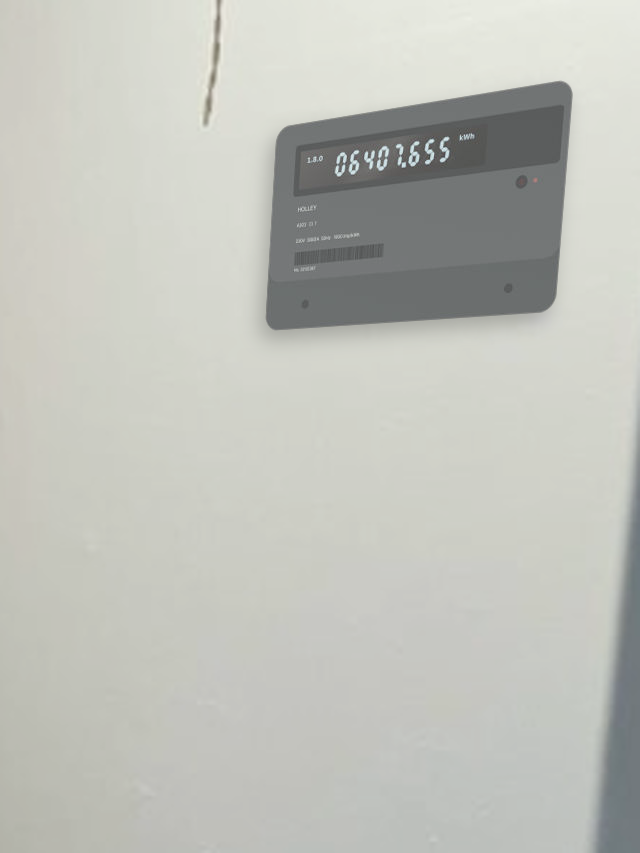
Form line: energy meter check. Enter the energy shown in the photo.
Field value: 6407.655 kWh
